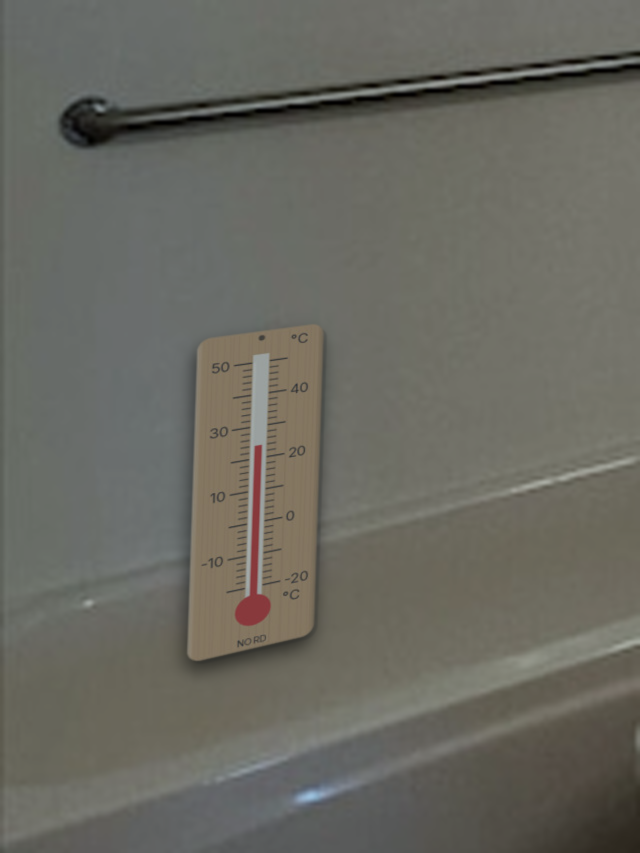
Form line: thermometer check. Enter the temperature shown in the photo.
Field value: 24 °C
